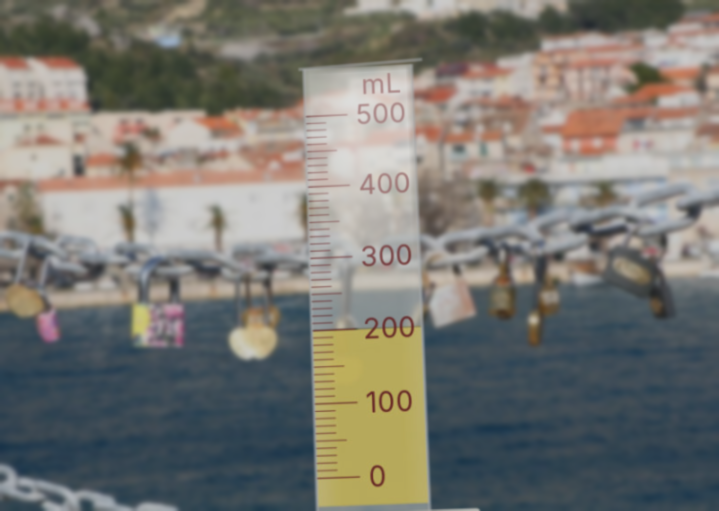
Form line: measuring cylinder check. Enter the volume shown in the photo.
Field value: 200 mL
